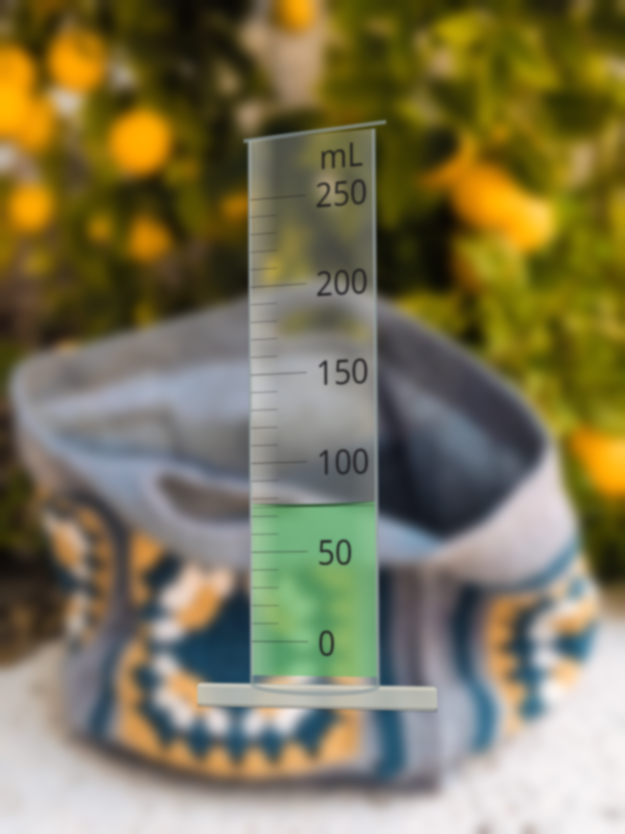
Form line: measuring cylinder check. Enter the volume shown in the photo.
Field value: 75 mL
